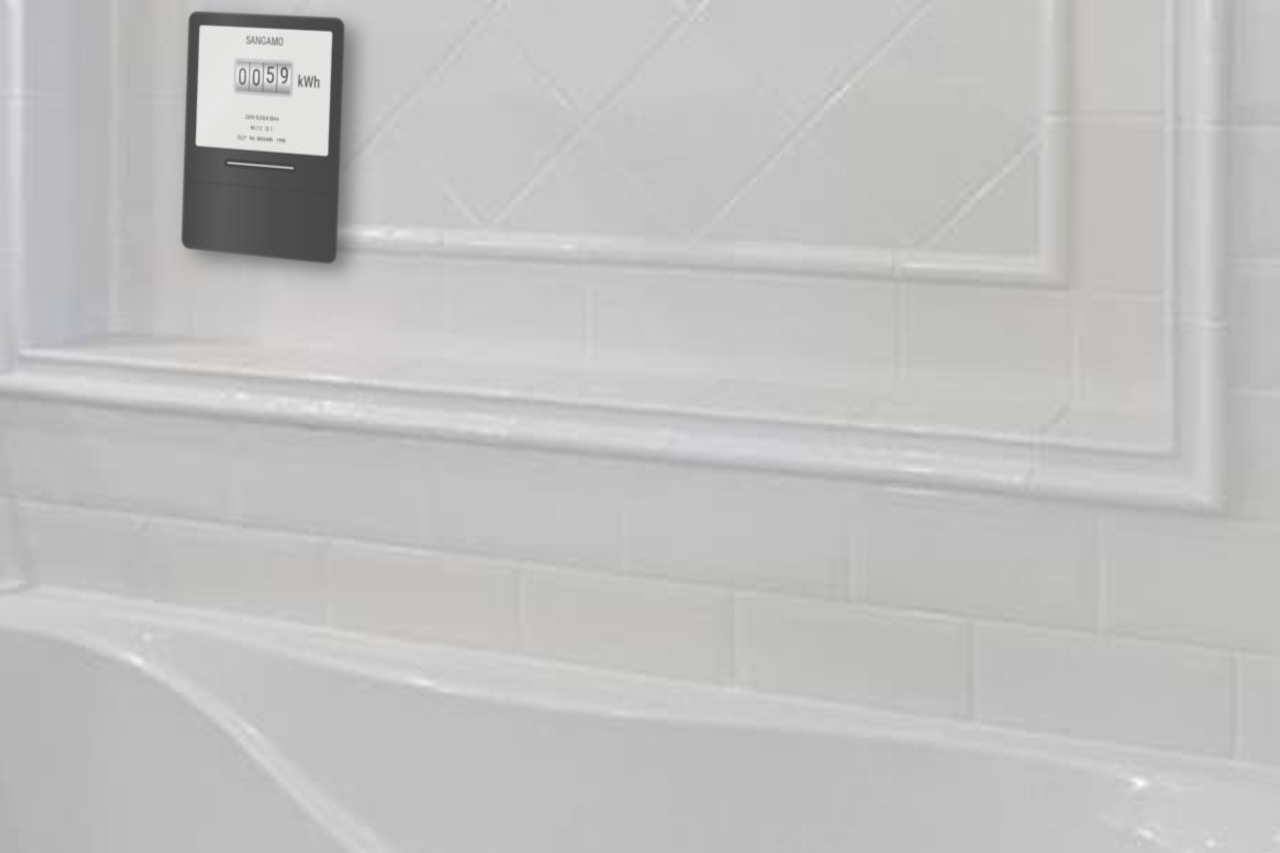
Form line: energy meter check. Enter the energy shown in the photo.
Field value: 59 kWh
